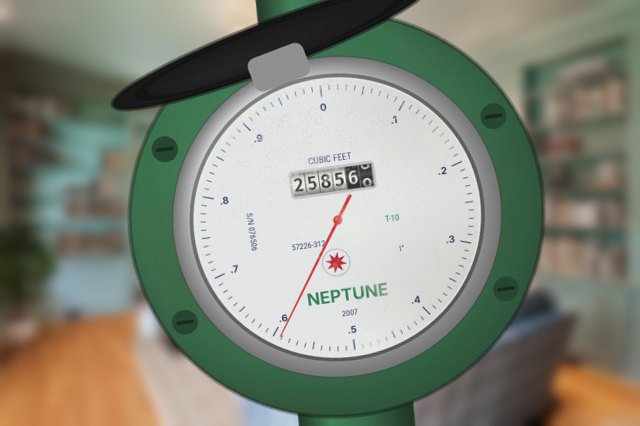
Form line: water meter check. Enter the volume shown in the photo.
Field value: 258568.59 ft³
